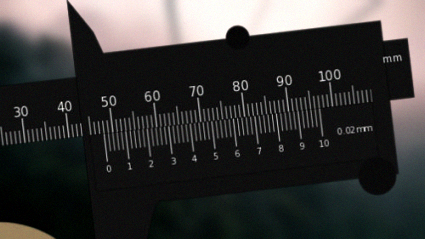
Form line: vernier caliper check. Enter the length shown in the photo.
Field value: 48.0 mm
